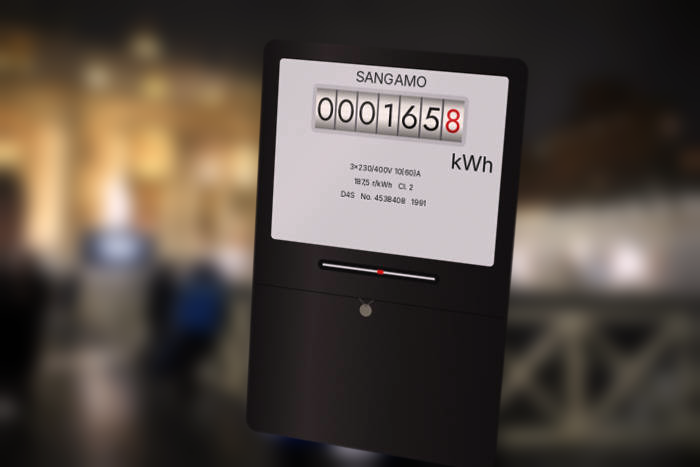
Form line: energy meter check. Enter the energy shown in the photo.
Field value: 165.8 kWh
